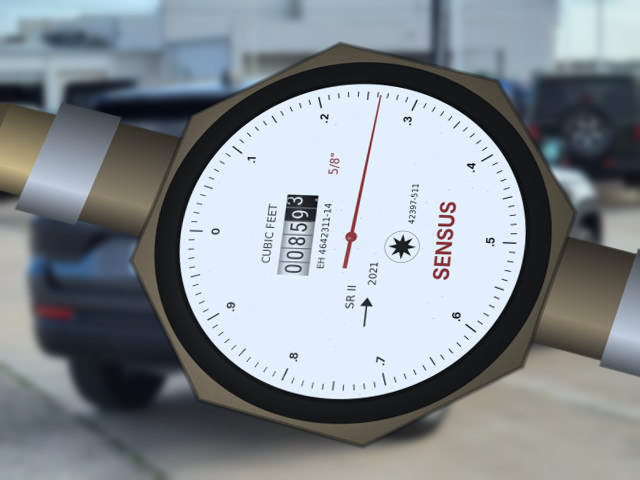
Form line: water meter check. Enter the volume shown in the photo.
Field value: 8593.26 ft³
